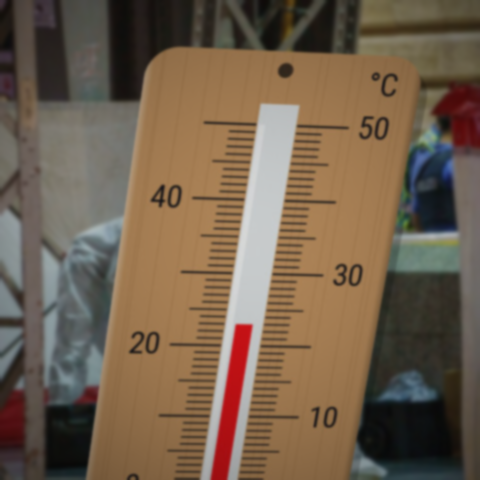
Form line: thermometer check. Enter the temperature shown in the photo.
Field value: 23 °C
